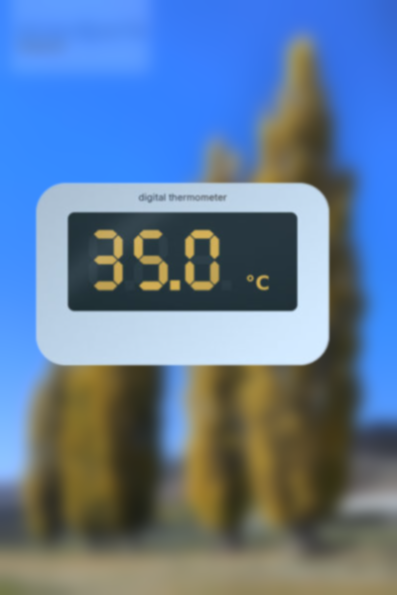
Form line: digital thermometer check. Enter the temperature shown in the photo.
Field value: 35.0 °C
